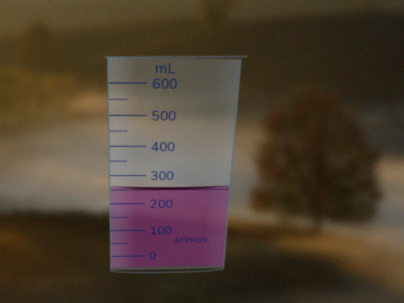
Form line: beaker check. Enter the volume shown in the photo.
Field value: 250 mL
